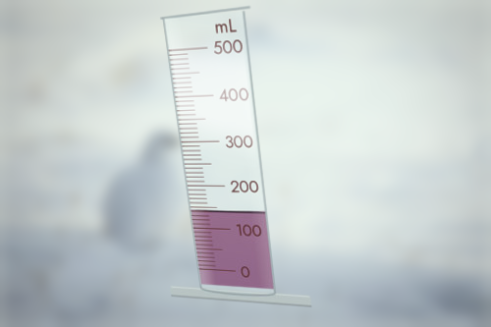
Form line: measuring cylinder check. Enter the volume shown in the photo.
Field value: 140 mL
